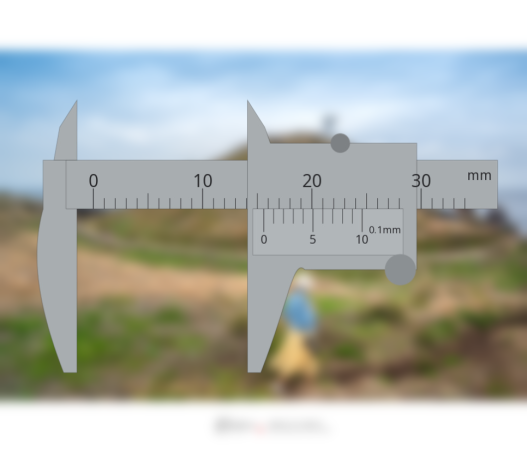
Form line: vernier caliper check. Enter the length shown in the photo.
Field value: 15.6 mm
